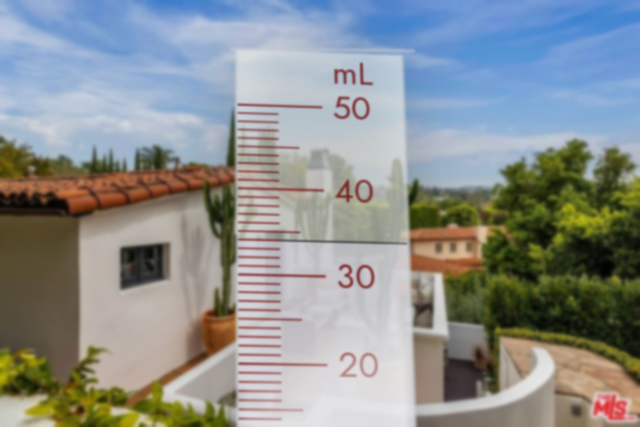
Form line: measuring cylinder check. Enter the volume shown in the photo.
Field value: 34 mL
